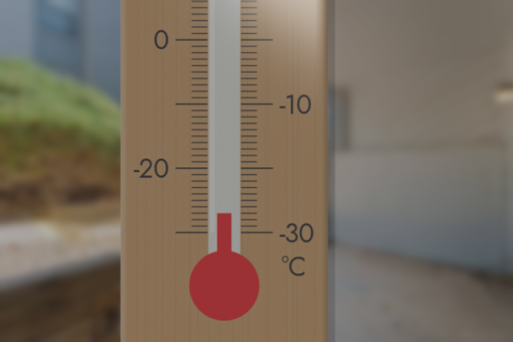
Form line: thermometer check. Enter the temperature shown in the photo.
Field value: -27 °C
